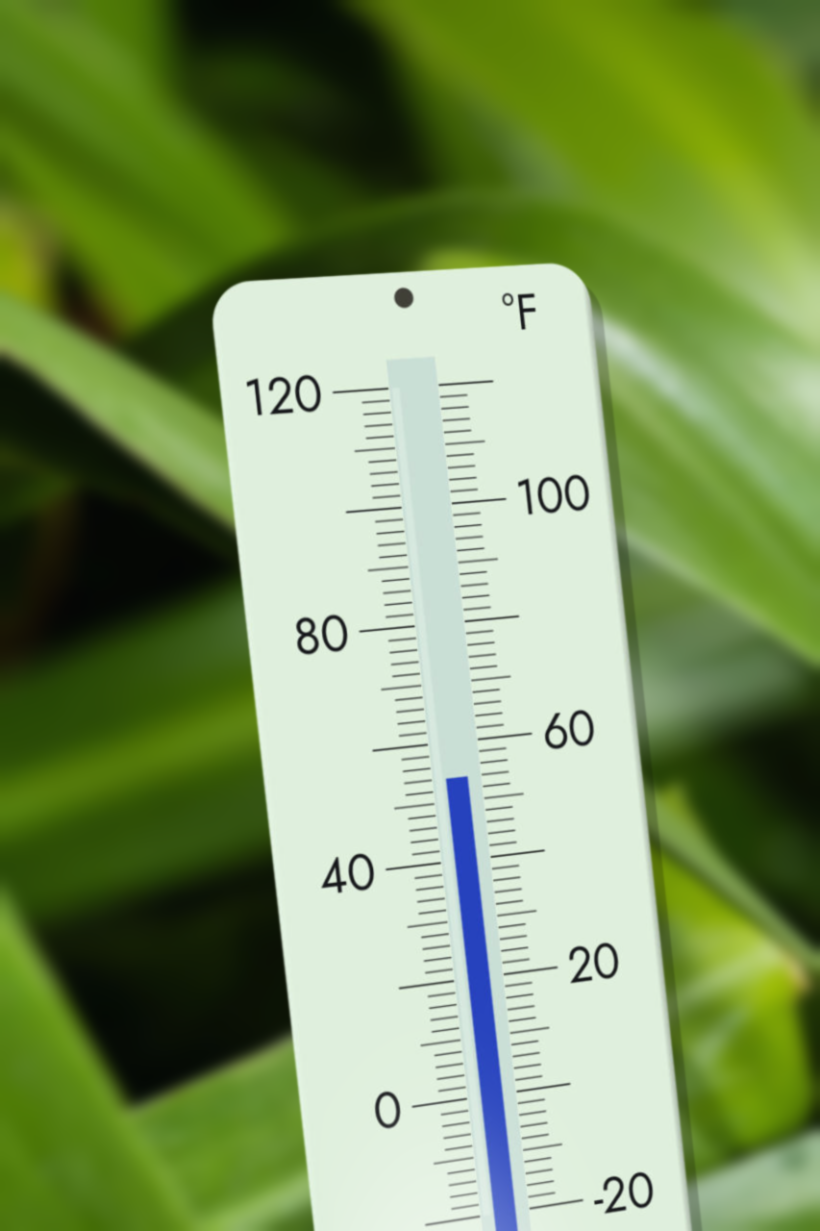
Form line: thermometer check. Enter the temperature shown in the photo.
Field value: 54 °F
